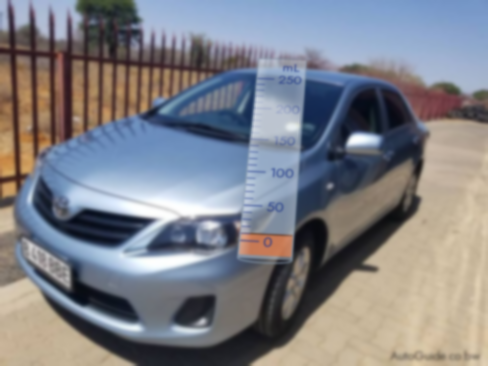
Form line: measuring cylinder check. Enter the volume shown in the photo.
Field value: 10 mL
